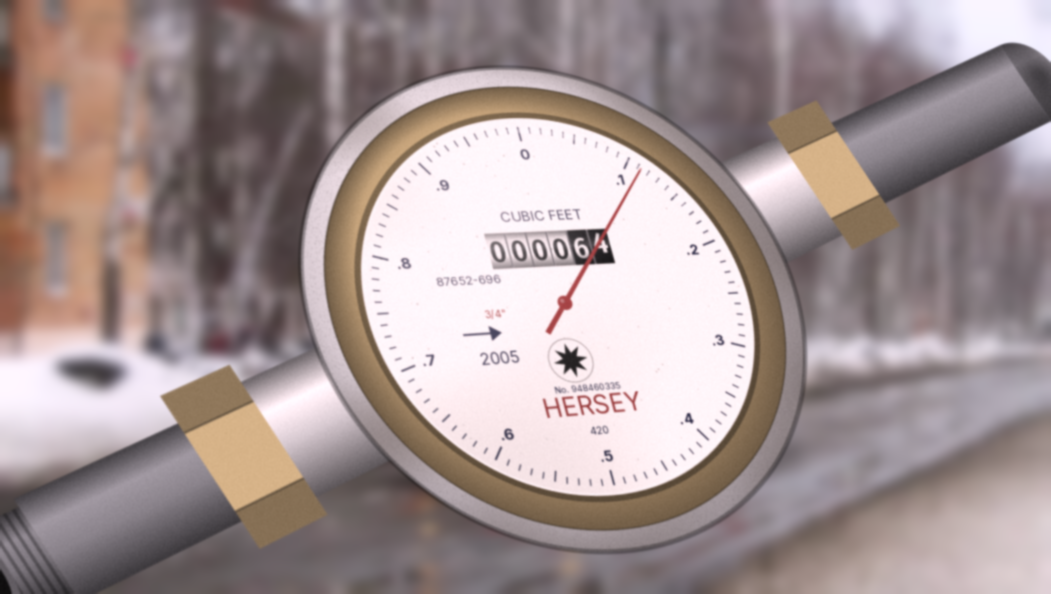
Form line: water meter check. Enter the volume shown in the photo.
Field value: 64.11 ft³
